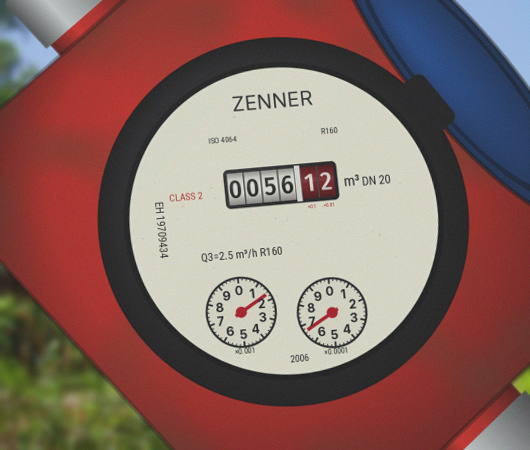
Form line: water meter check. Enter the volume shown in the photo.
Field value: 56.1216 m³
